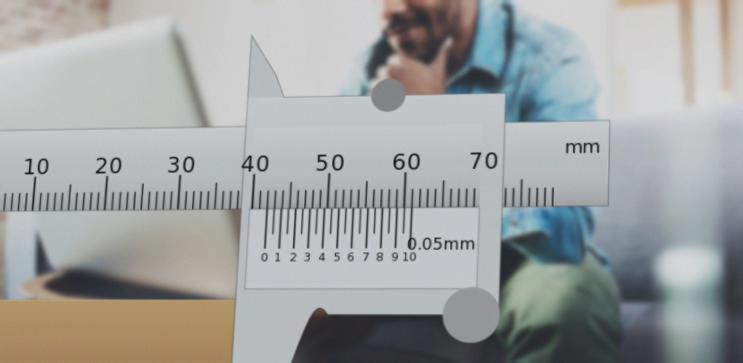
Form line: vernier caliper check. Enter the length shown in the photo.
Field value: 42.0 mm
